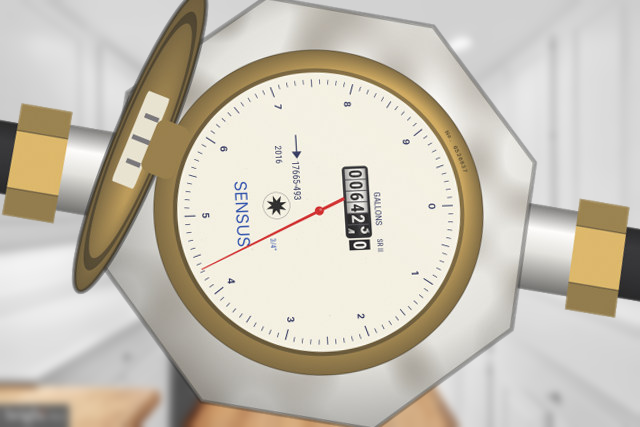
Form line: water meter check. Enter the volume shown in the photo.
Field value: 64234.3 gal
